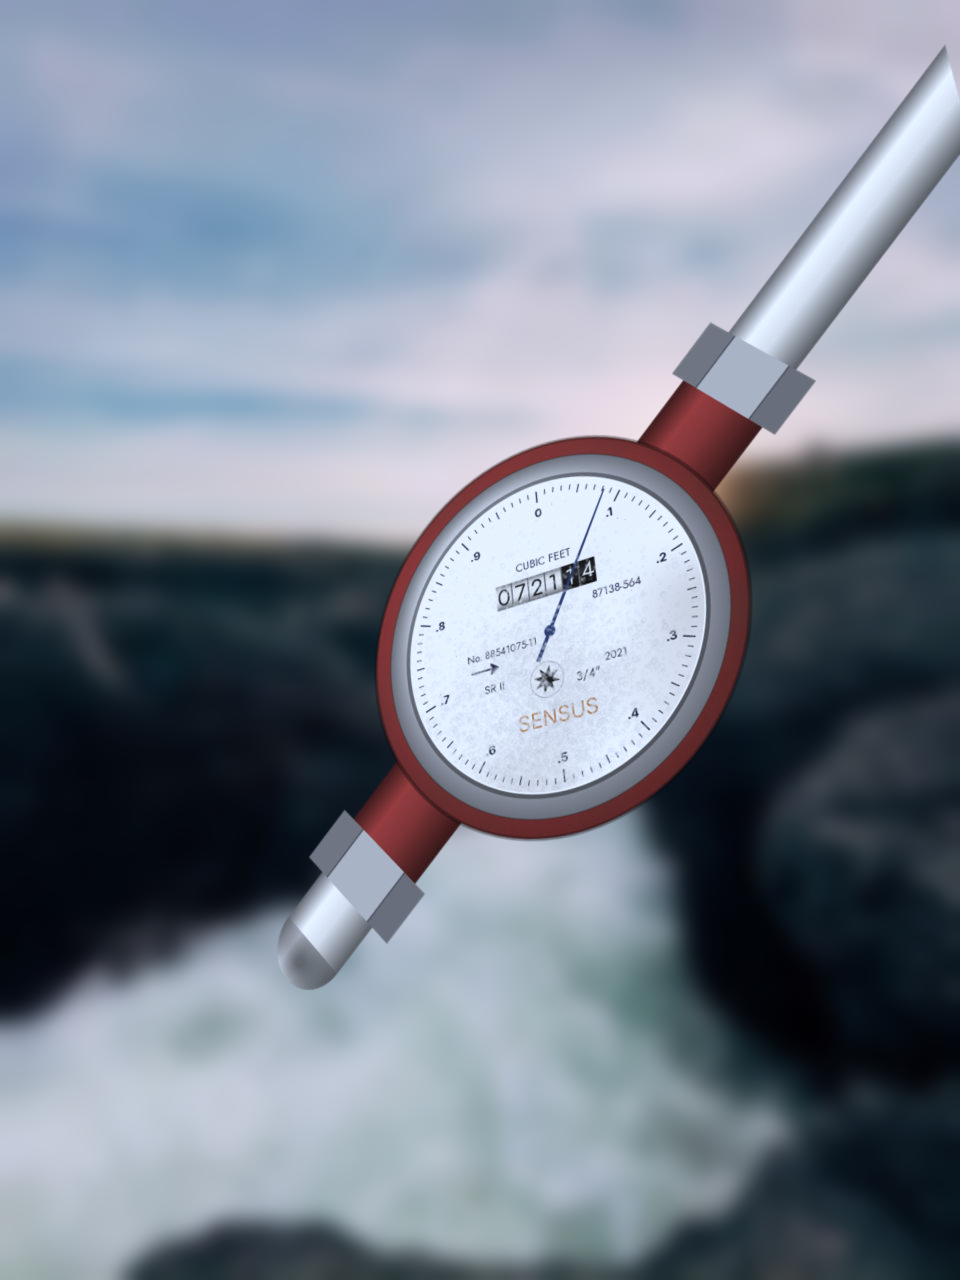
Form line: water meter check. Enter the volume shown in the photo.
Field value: 72114.08 ft³
